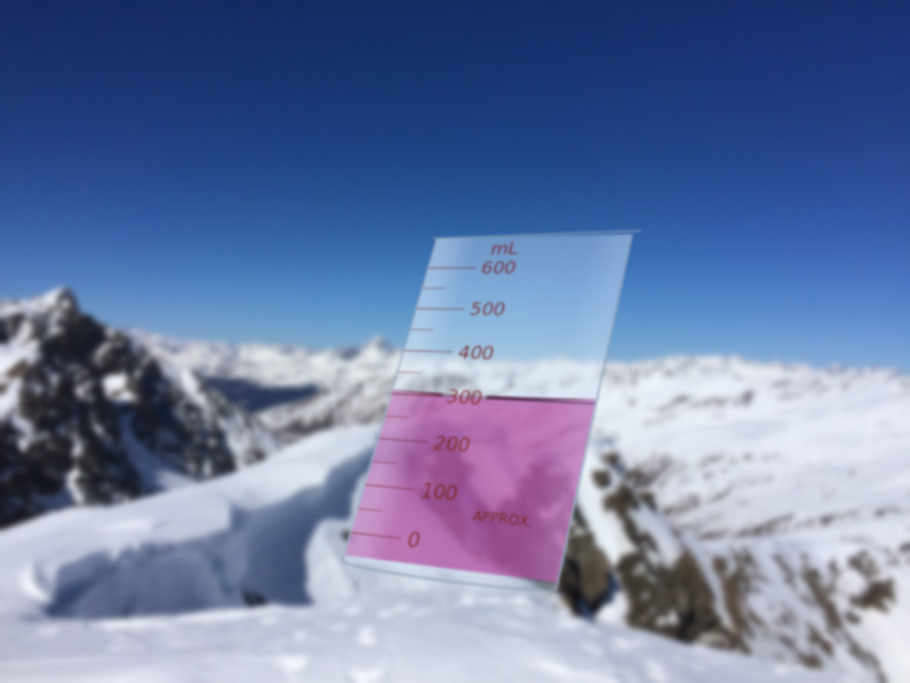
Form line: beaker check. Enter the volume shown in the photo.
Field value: 300 mL
